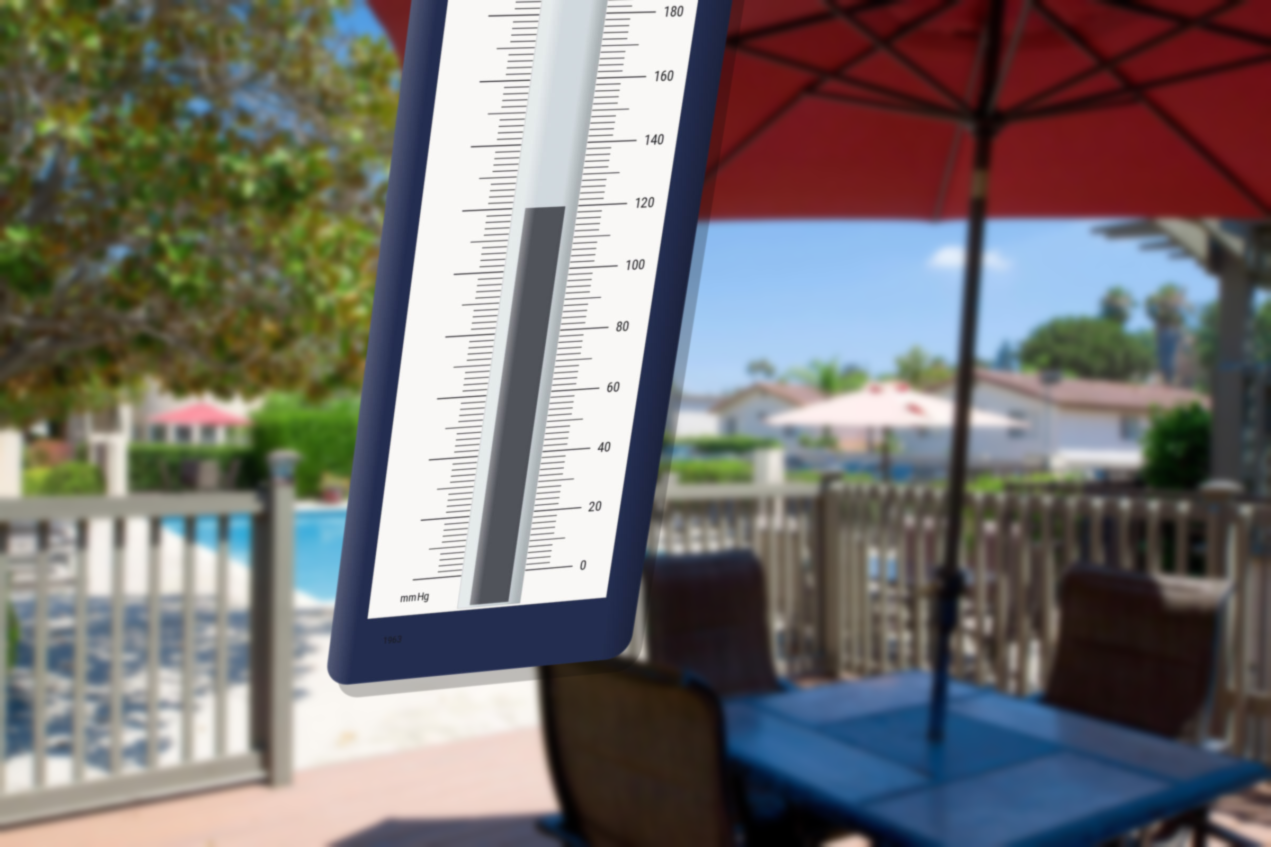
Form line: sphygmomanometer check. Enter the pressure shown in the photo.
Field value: 120 mmHg
